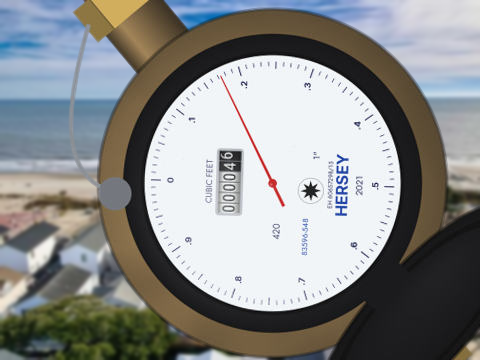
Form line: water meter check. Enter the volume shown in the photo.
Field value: 46.17 ft³
